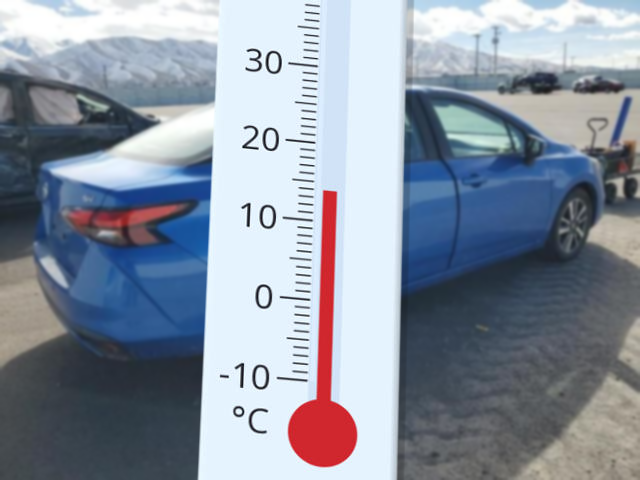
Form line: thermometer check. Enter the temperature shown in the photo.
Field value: 14 °C
